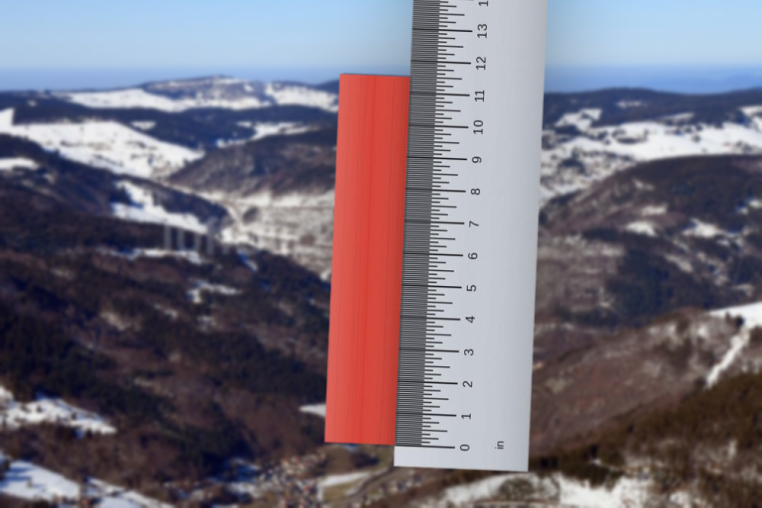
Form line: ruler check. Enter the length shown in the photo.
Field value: 11.5 in
